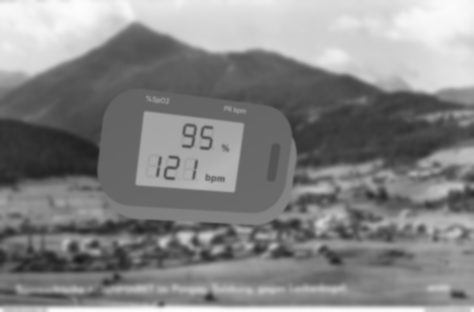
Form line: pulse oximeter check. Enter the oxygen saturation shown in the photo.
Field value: 95 %
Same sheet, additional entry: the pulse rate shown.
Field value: 121 bpm
